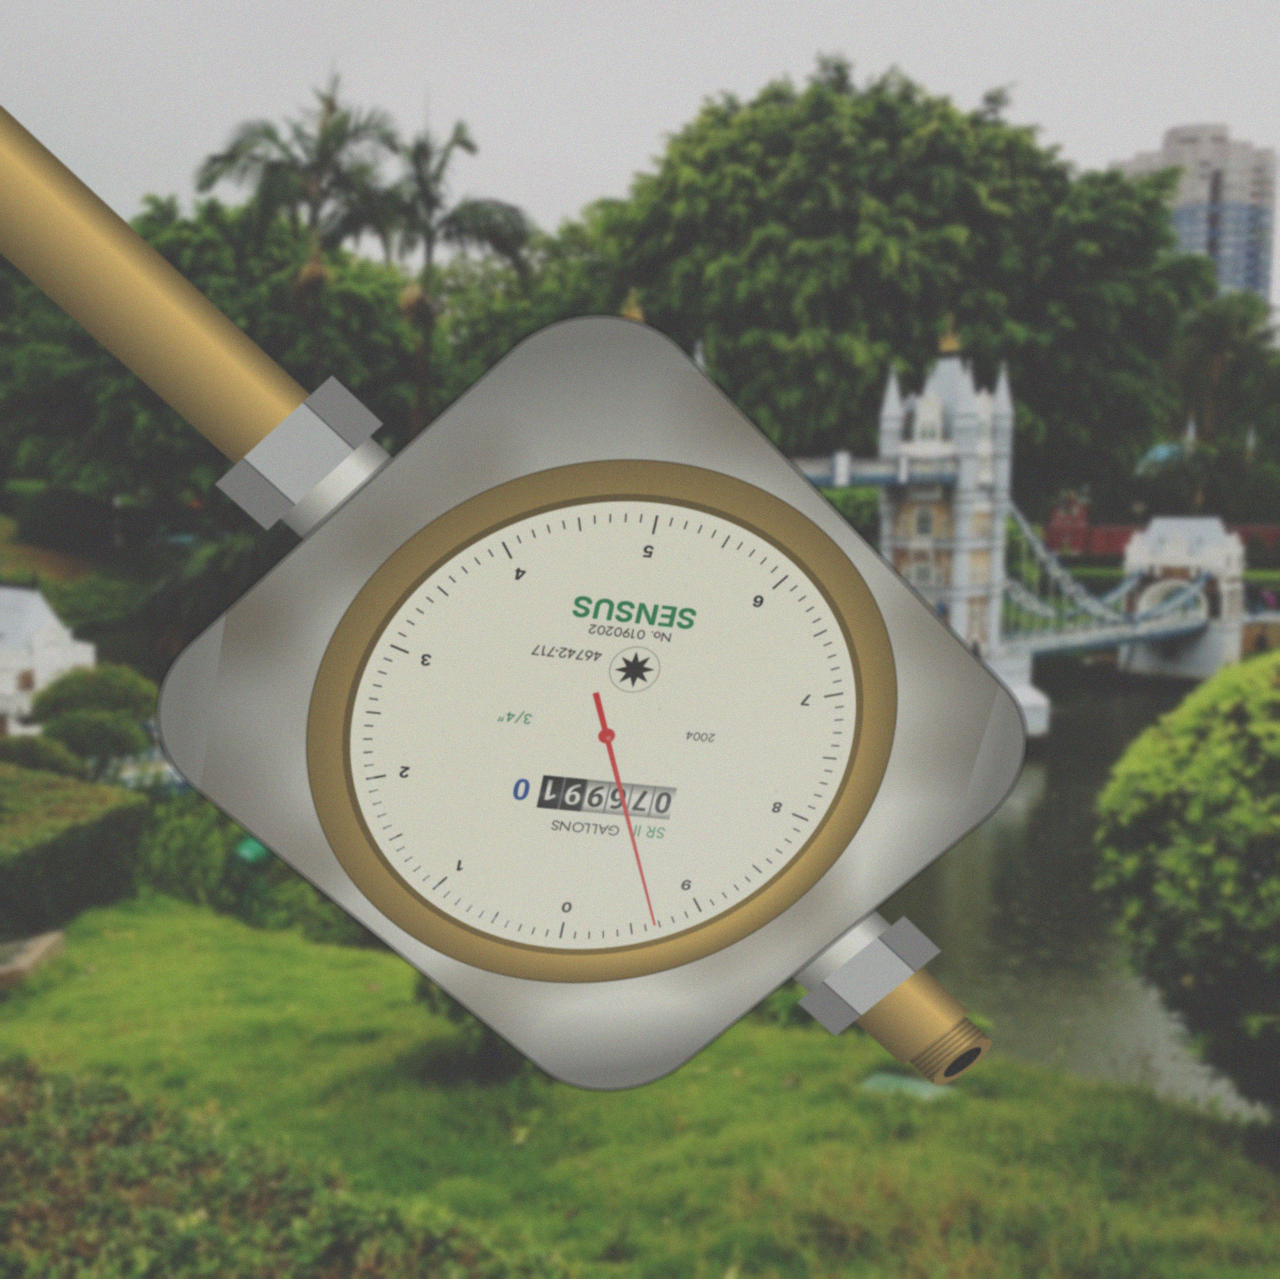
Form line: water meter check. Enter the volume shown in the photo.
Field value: 769909.3 gal
